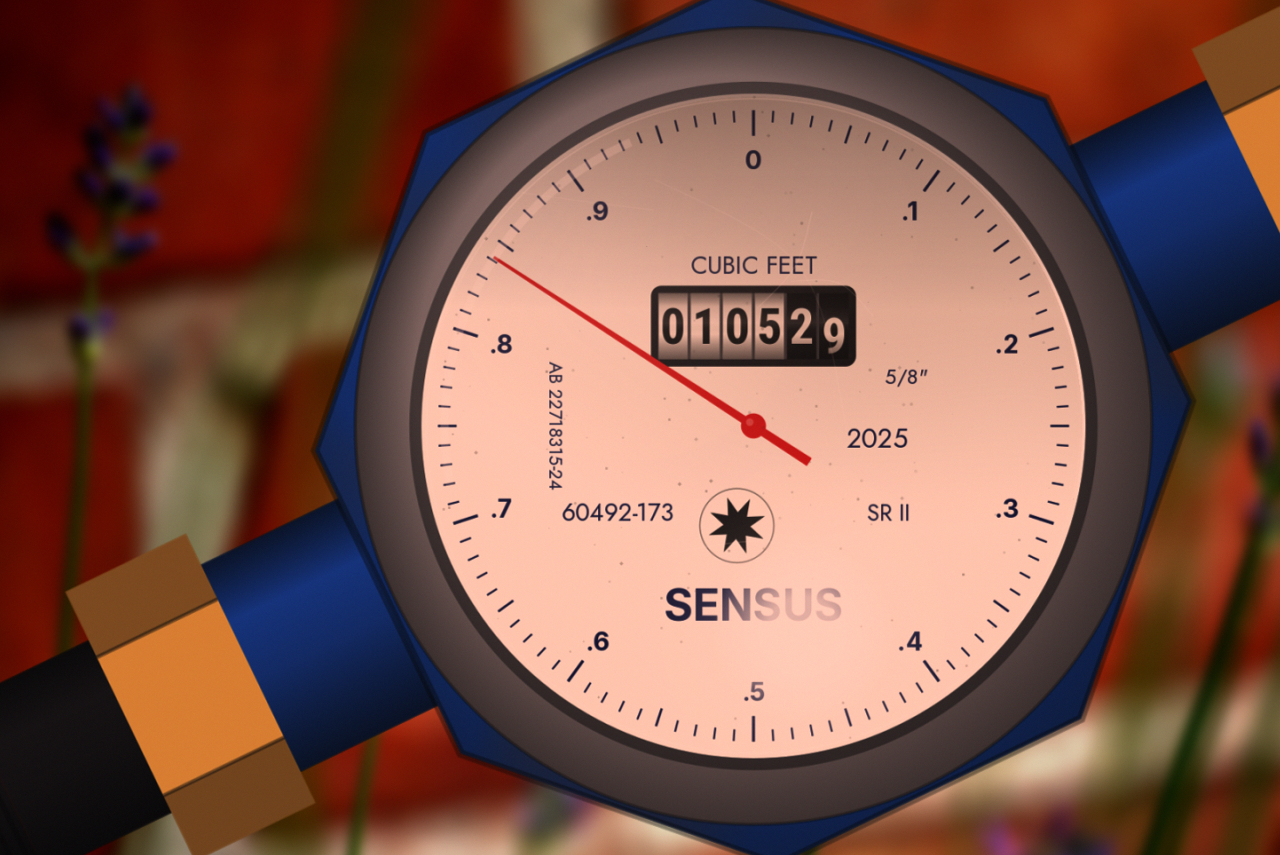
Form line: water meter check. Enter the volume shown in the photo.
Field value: 10528.84 ft³
